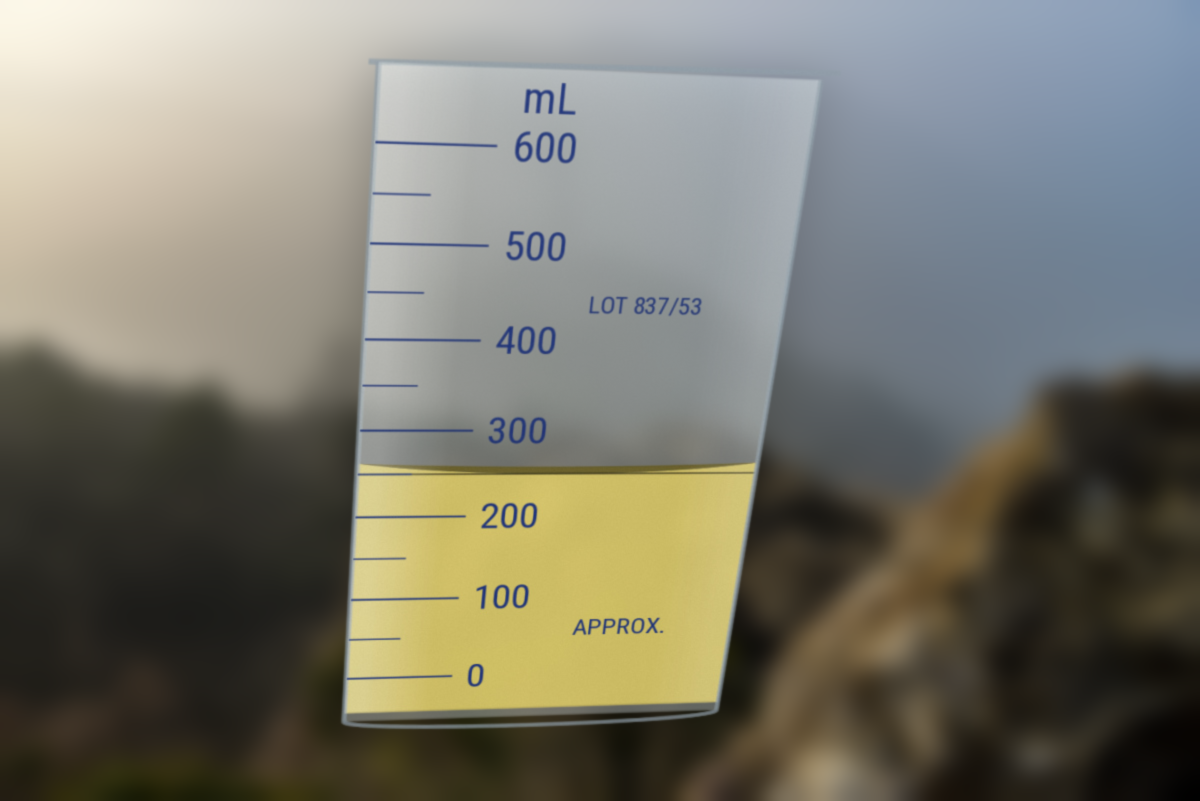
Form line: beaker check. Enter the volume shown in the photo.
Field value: 250 mL
